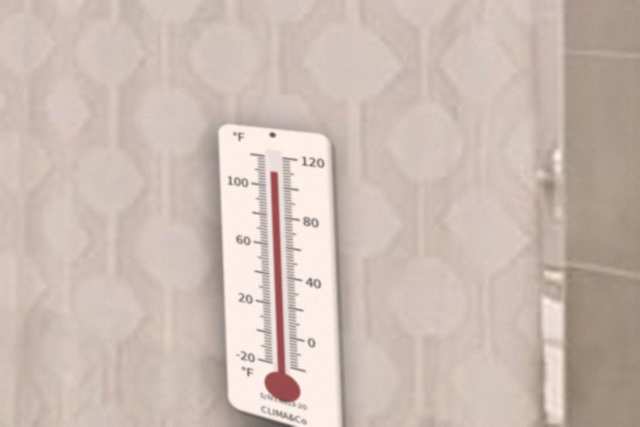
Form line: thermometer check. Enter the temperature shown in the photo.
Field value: 110 °F
